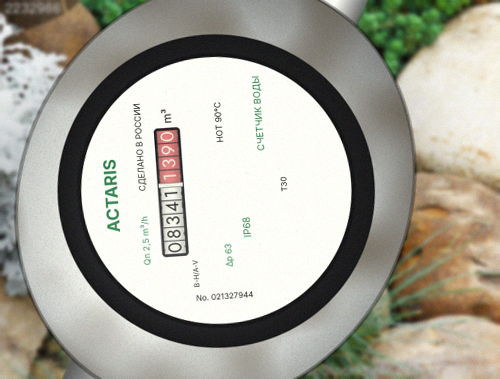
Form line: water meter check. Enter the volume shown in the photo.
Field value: 8341.1390 m³
